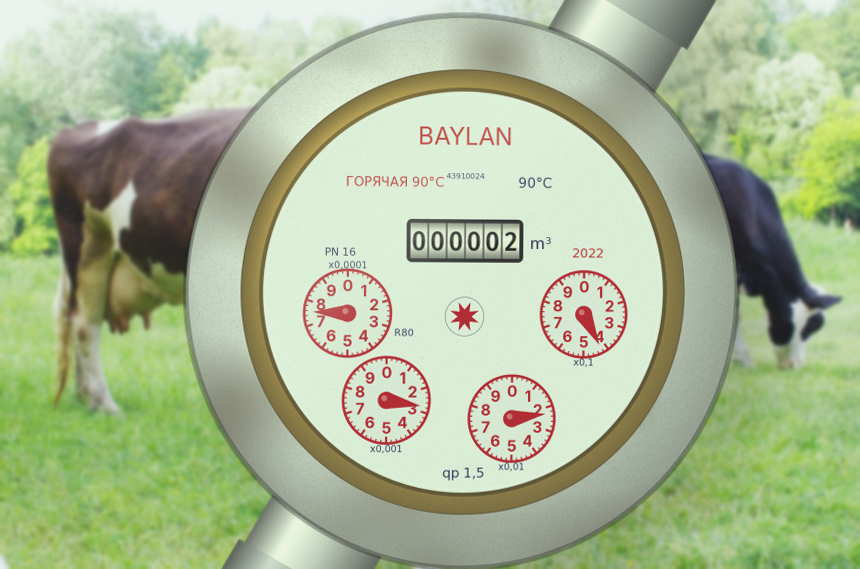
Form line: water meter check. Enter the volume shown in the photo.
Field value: 2.4227 m³
